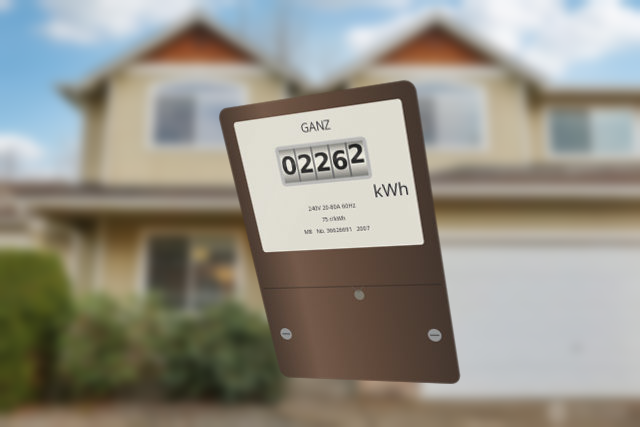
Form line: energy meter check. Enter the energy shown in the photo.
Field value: 2262 kWh
